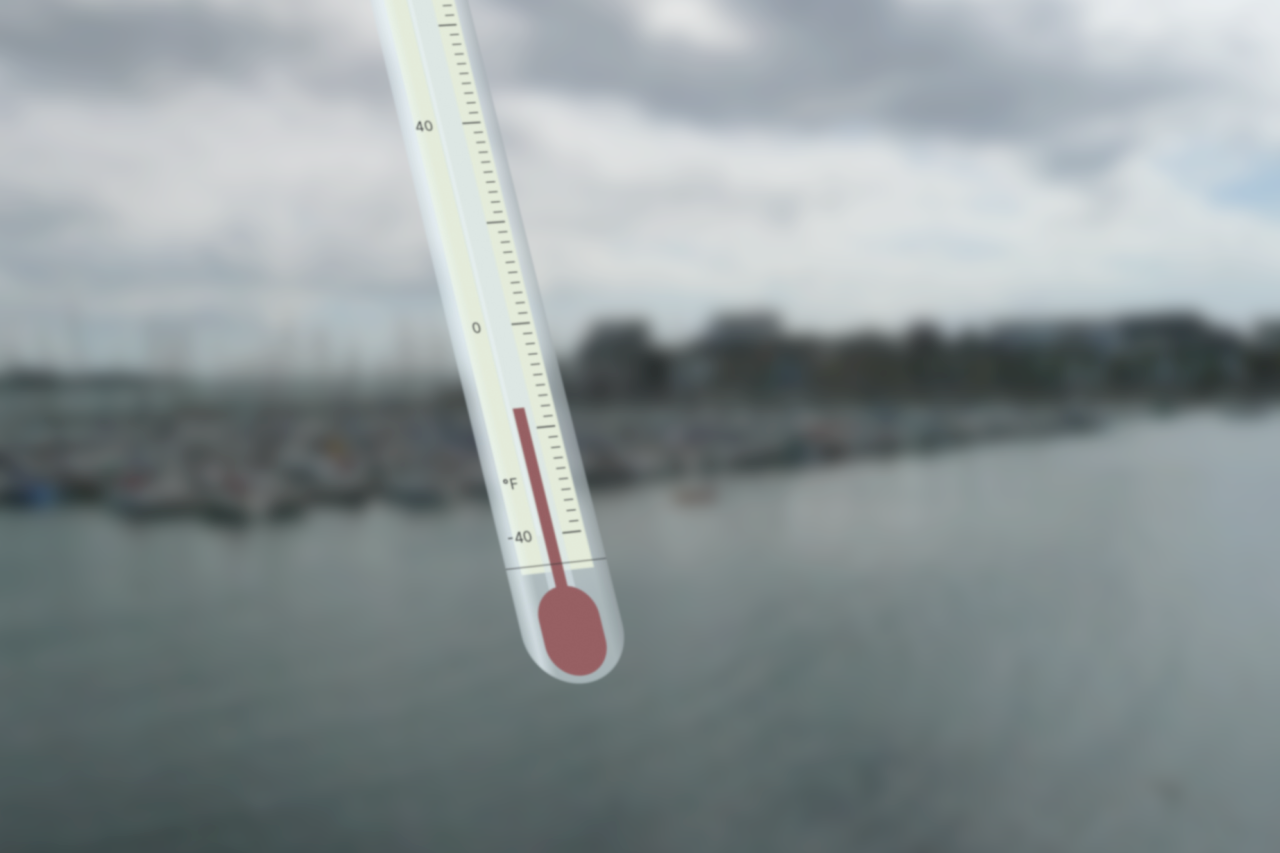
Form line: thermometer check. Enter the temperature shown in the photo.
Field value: -16 °F
